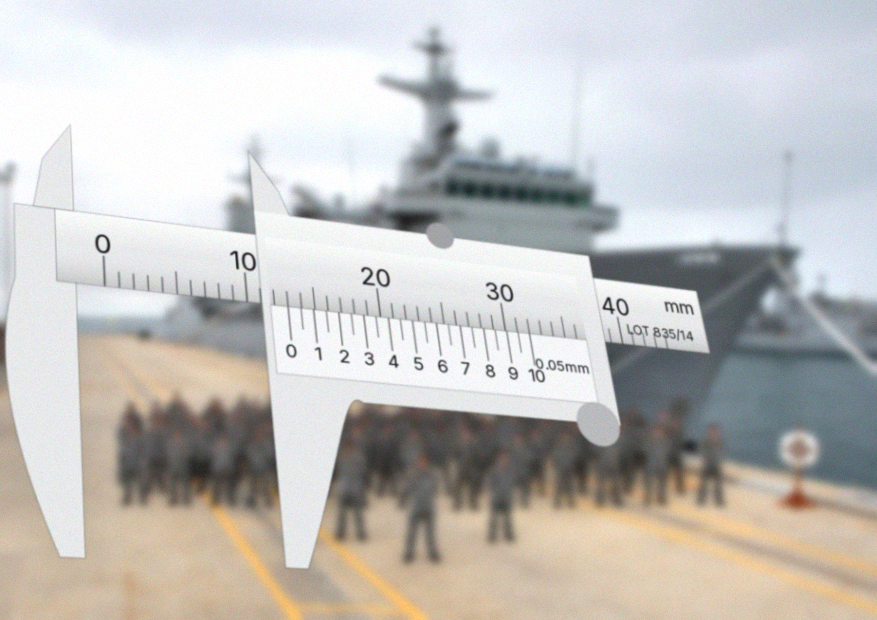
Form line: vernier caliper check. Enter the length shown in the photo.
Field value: 13.0 mm
